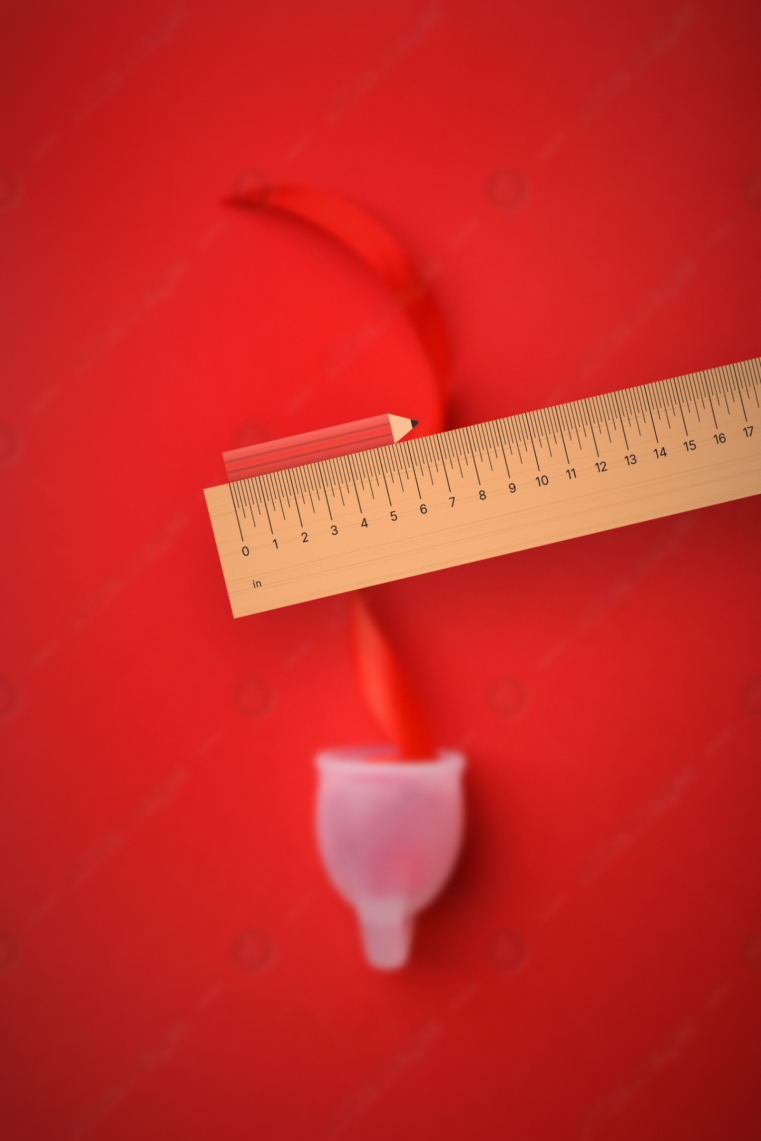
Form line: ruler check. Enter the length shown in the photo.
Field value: 6.5 in
